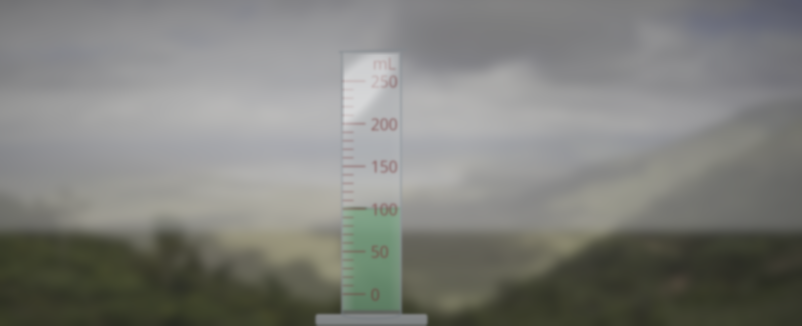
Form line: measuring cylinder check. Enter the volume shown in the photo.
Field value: 100 mL
